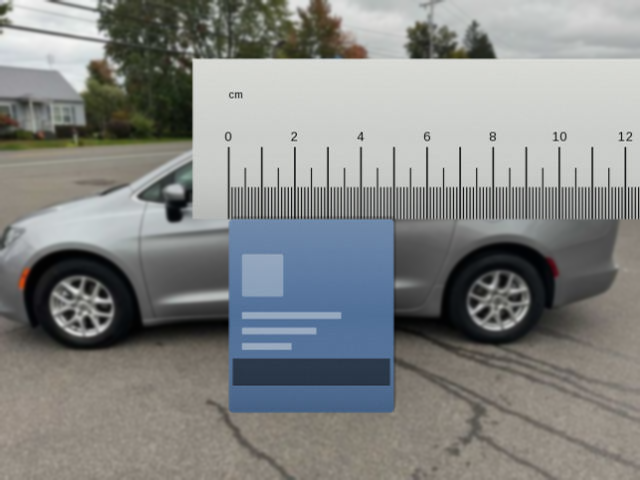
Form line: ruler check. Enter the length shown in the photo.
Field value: 5 cm
